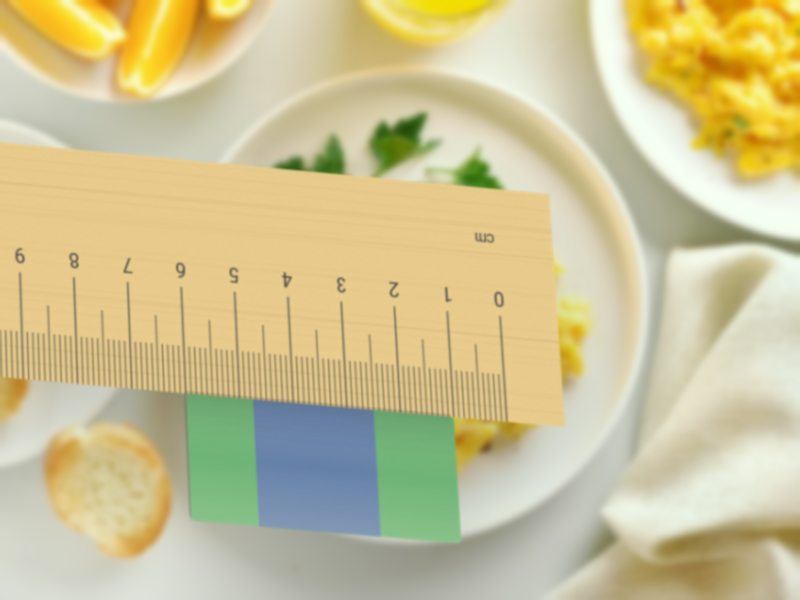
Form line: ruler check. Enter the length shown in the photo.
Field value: 5 cm
